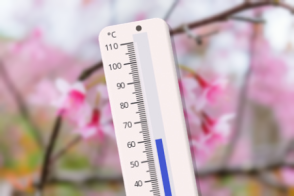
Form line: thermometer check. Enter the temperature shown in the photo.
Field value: 60 °C
